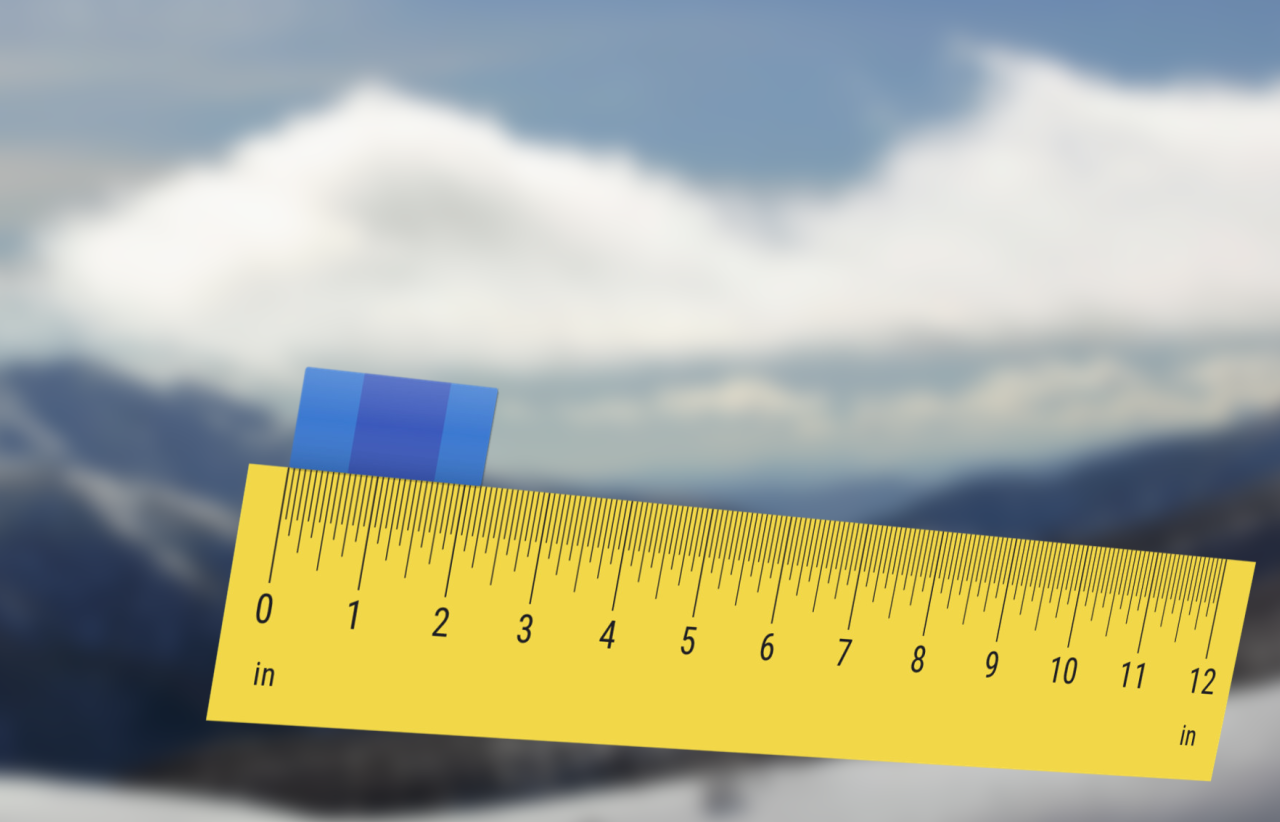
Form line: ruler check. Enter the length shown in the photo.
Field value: 2.1875 in
